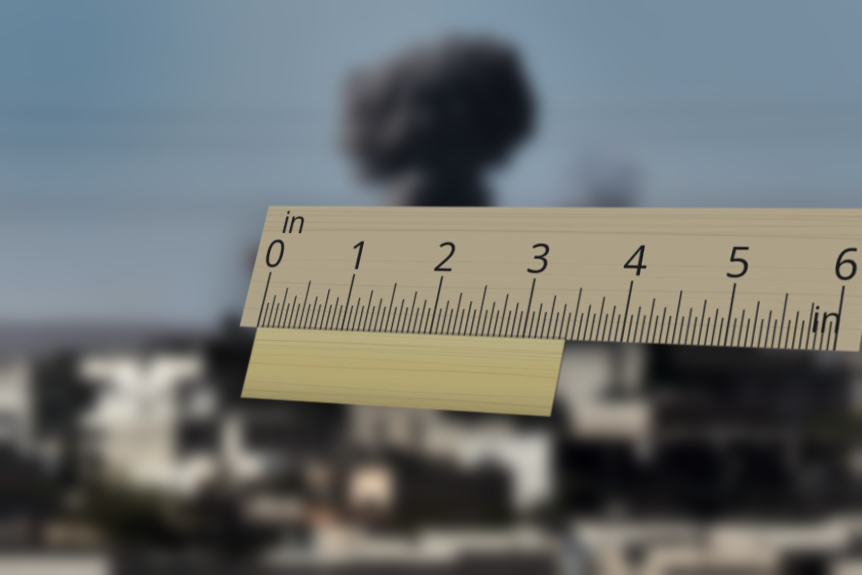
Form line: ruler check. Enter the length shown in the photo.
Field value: 3.4375 in
